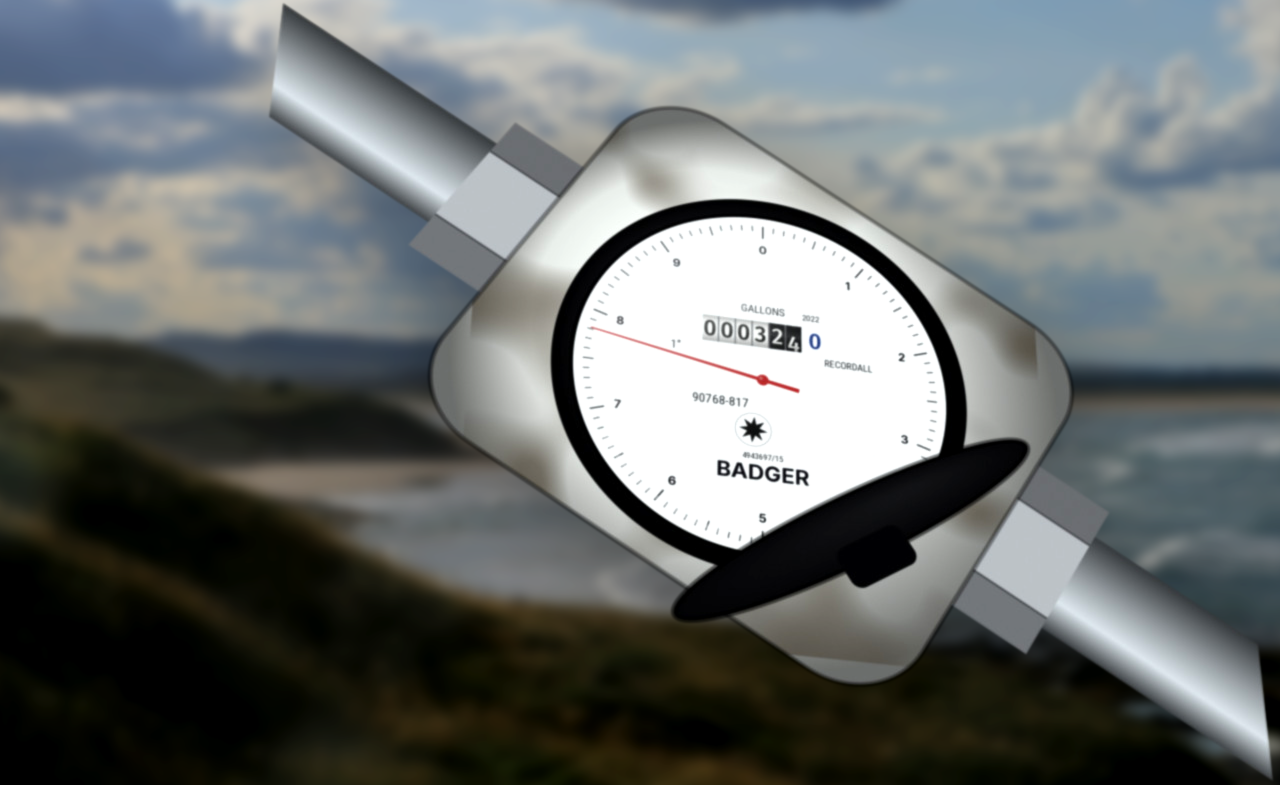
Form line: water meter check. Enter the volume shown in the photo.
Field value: 3237.8 gal
